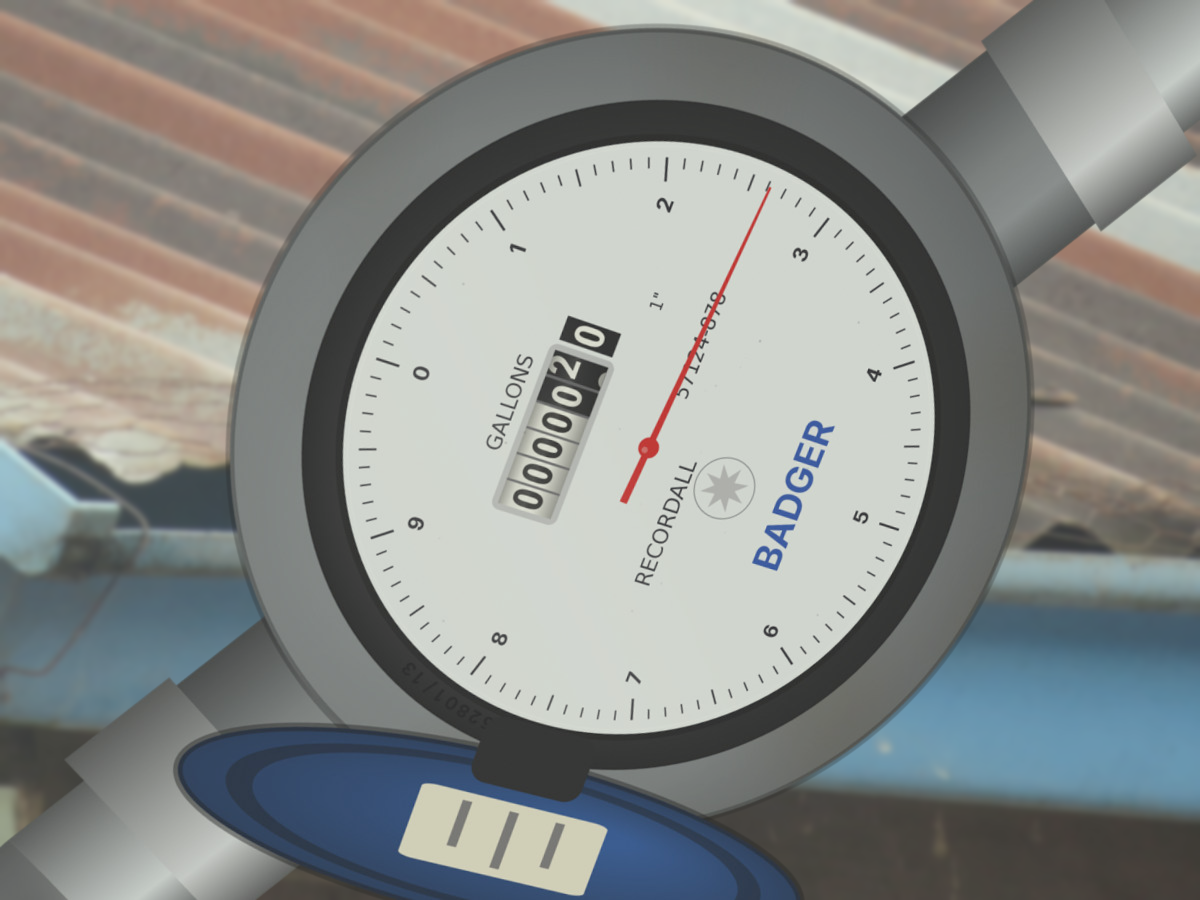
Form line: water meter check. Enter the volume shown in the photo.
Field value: 22.6 gal
